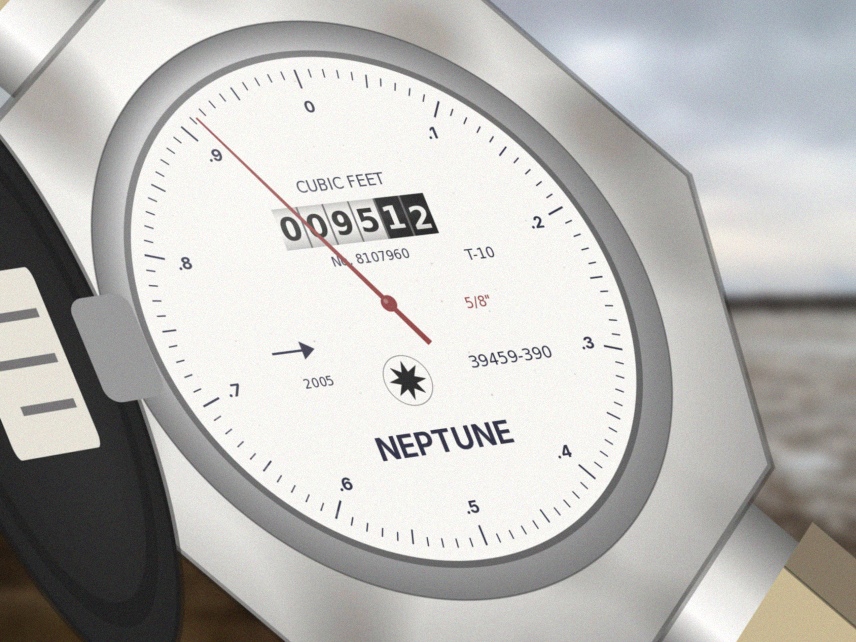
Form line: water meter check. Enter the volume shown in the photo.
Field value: 9511.91 ft³
